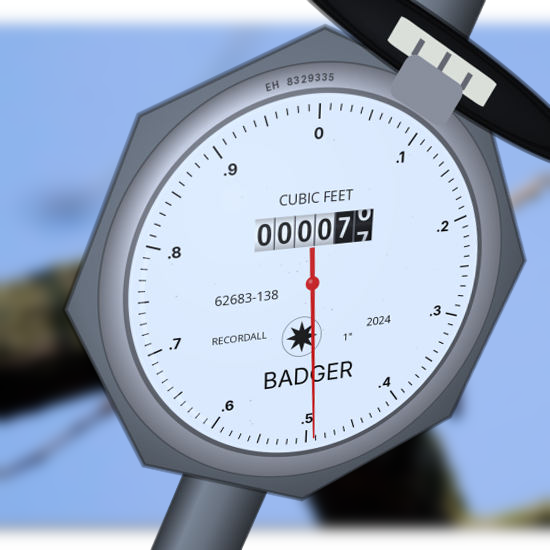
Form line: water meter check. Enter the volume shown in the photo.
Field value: 76.49 ft³
